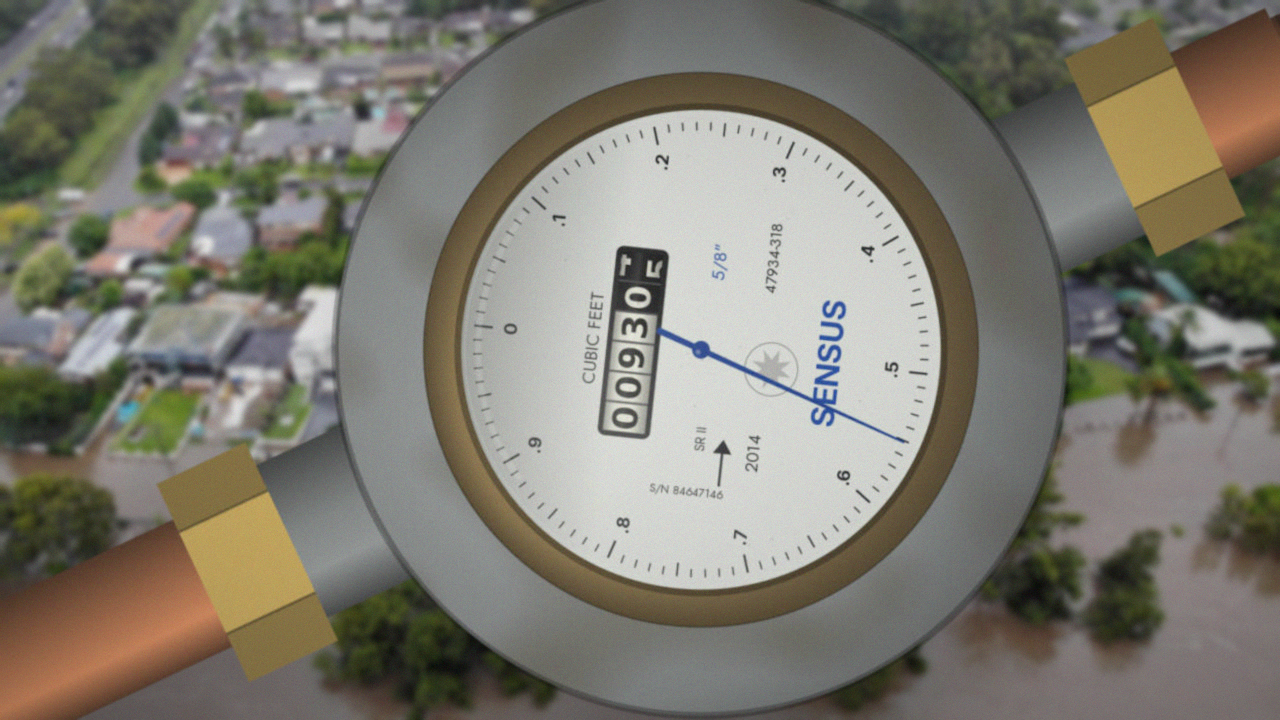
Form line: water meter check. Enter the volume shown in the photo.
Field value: 9304.55 ft³
